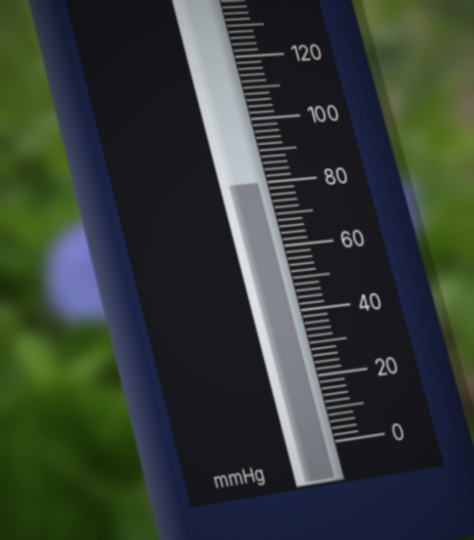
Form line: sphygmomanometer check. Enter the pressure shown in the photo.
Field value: 80 mmHg
